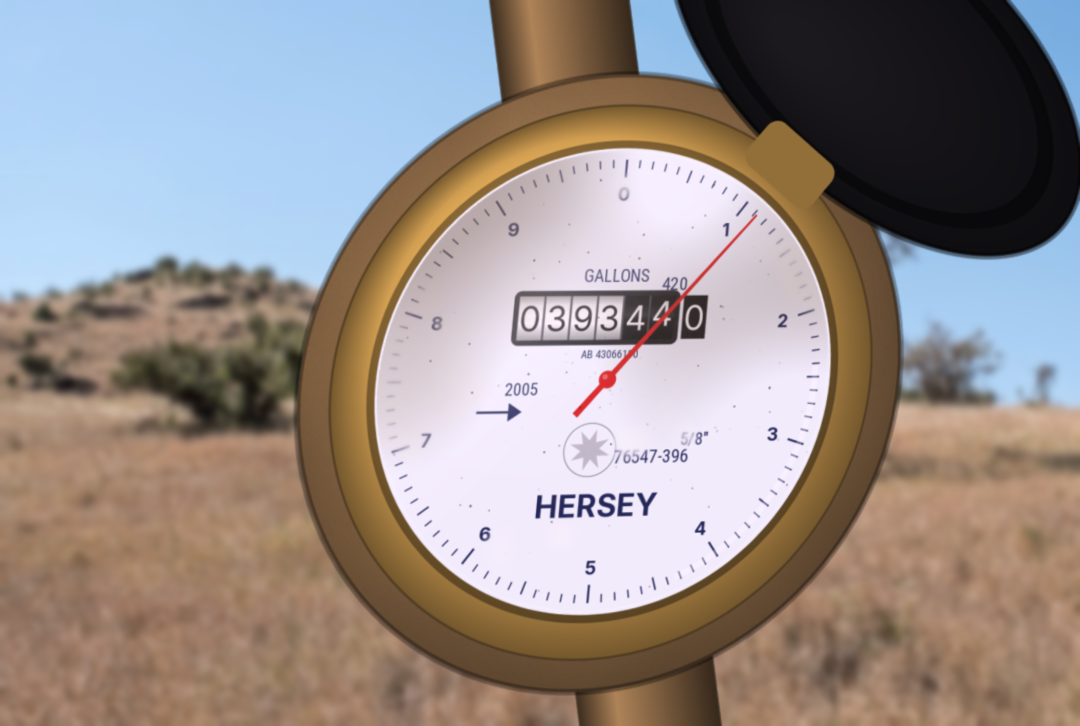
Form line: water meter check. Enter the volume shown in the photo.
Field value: 393441.1 gal
